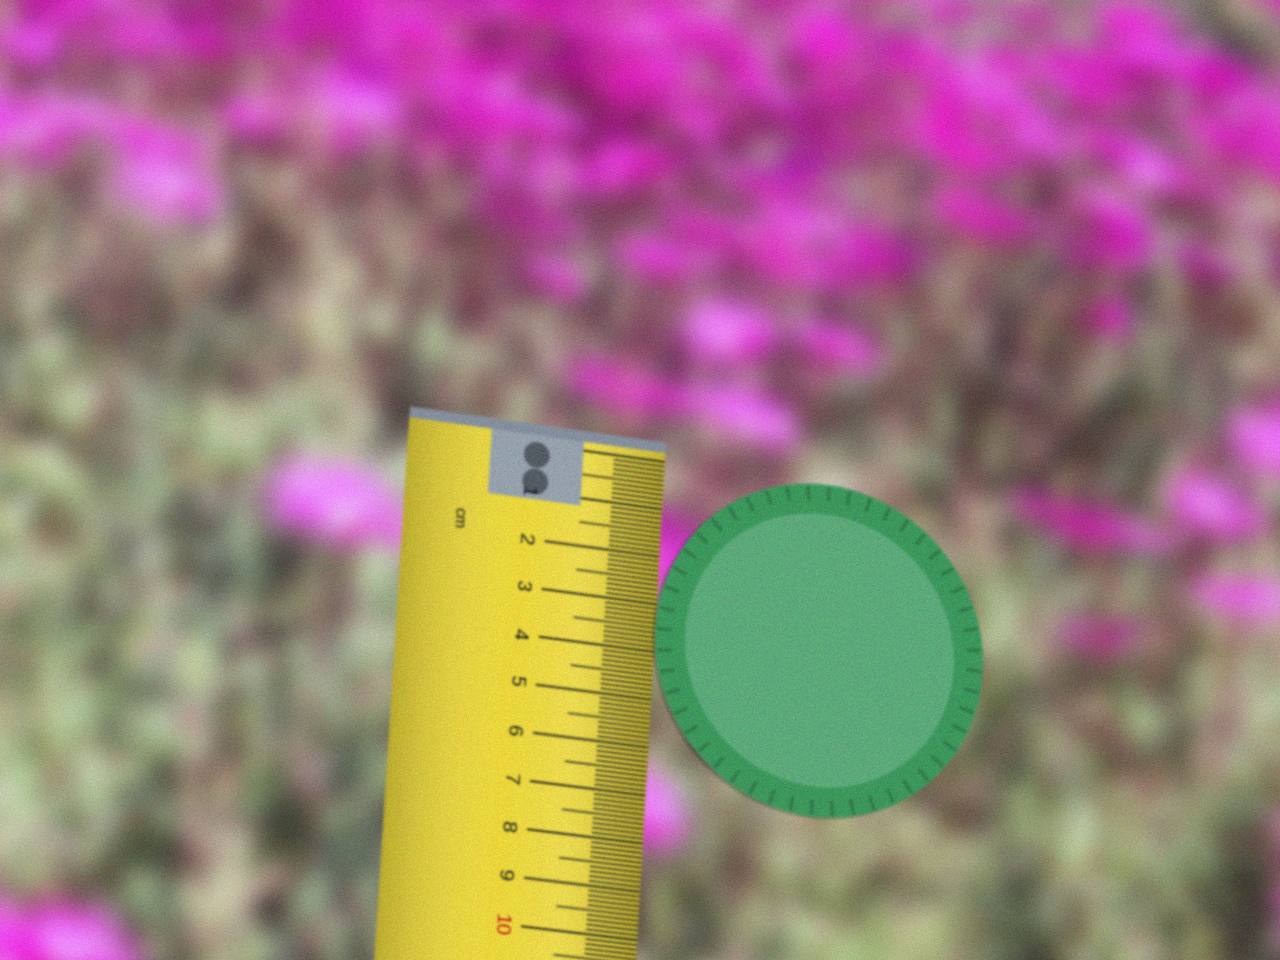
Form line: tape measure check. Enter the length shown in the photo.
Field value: 7 cm
